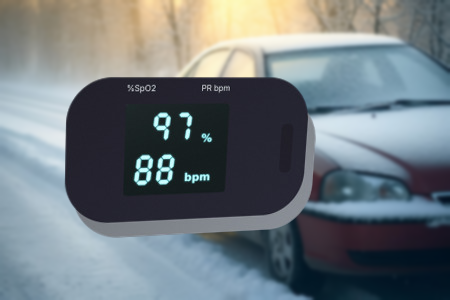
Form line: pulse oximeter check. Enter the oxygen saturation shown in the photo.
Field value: 97 %
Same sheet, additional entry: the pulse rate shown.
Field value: 88 bpm
